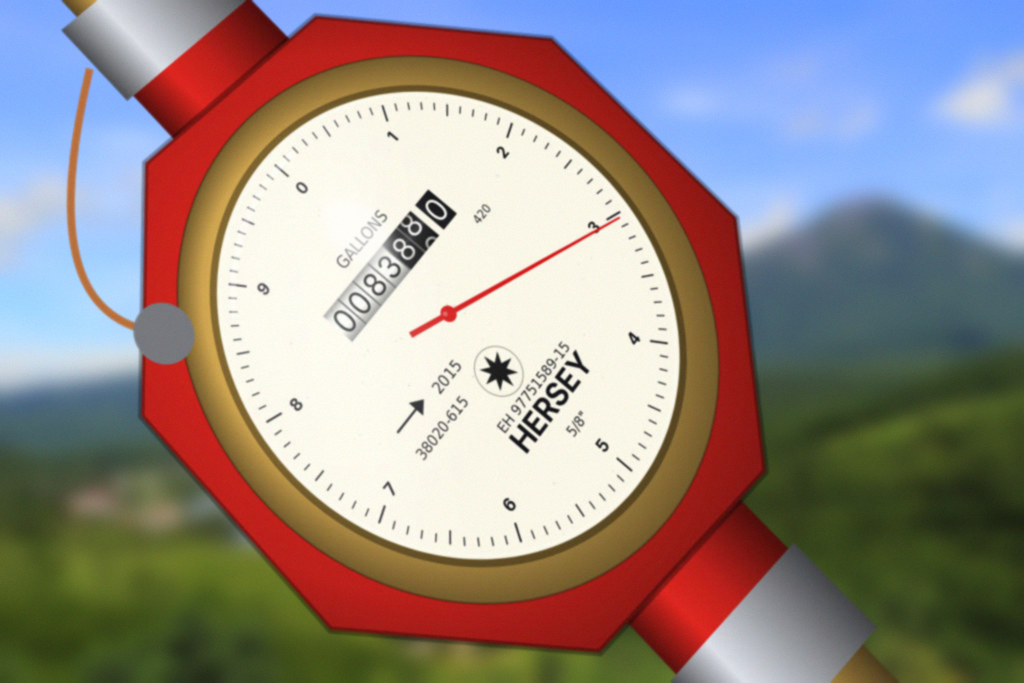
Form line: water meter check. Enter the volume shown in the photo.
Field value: 83883.0 gal
